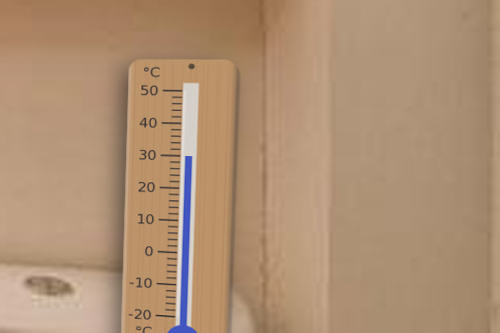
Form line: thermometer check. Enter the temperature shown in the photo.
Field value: 30 °C
